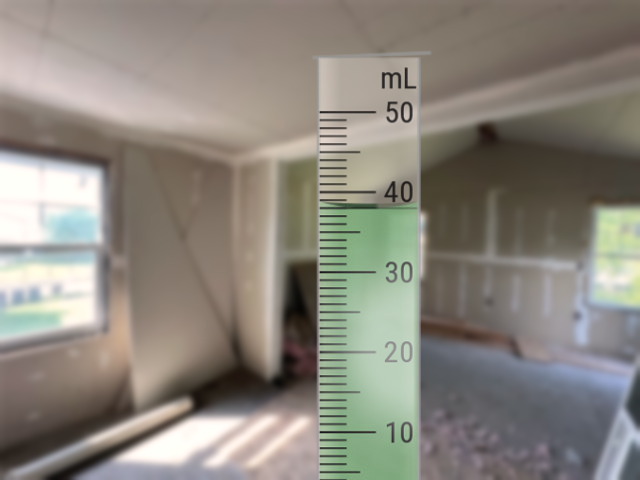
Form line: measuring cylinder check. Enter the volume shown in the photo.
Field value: 38 mL
